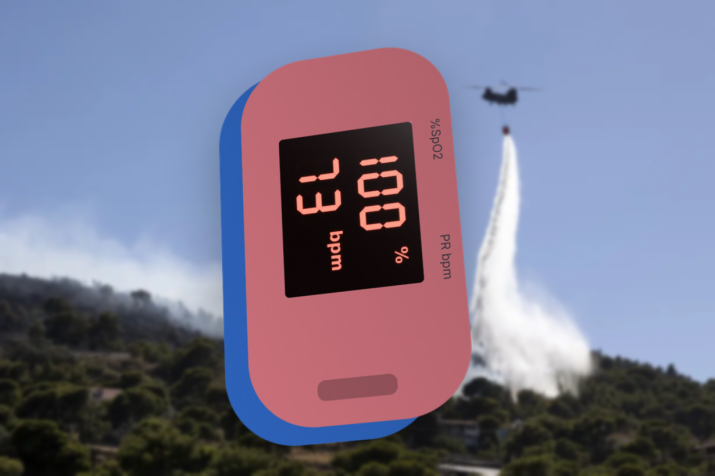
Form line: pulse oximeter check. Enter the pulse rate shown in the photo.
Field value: 73 bpm
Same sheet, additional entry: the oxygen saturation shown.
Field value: 100 %
